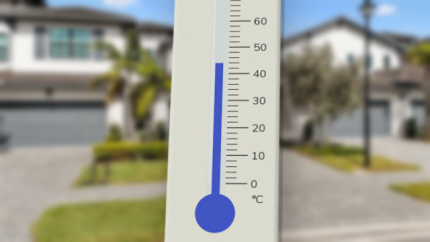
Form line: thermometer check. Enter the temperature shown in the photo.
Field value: 44 °C
